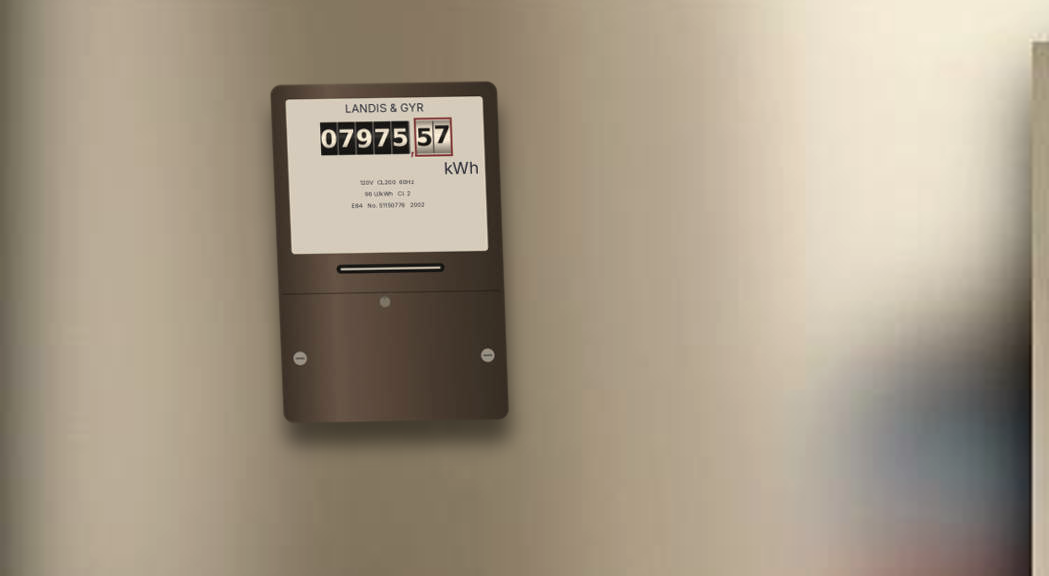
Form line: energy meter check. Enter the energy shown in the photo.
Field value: 7975.57 kWh
